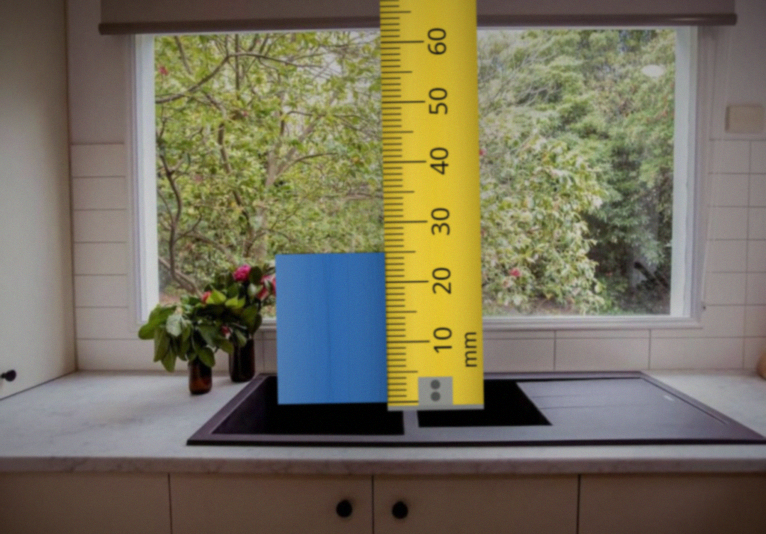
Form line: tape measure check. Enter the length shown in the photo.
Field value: 25 mm
